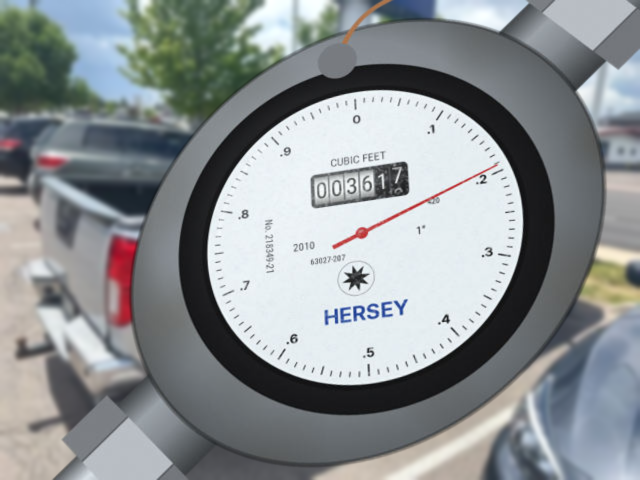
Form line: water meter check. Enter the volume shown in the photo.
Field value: 3617.19 ft³
